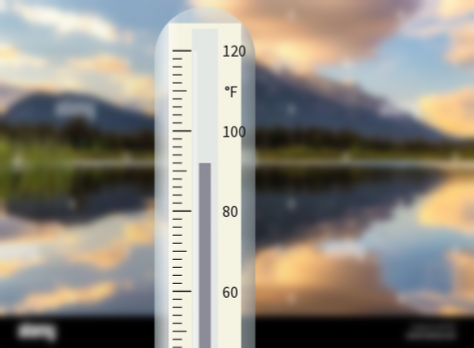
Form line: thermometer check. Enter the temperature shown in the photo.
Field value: 92 °F
